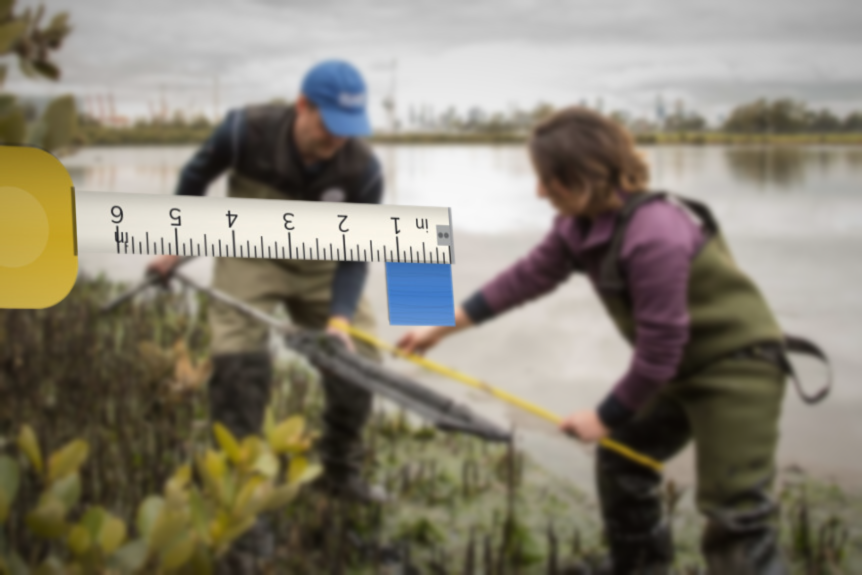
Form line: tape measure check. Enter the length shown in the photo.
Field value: 1.25 in
